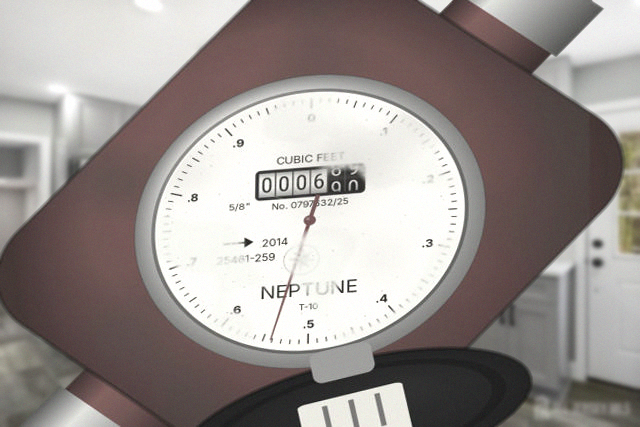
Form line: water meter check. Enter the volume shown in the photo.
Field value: 689.54 ft³
